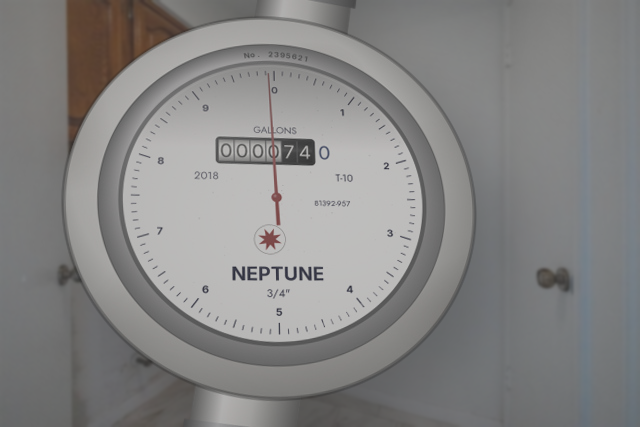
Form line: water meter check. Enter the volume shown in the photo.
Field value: 739.9 gal
